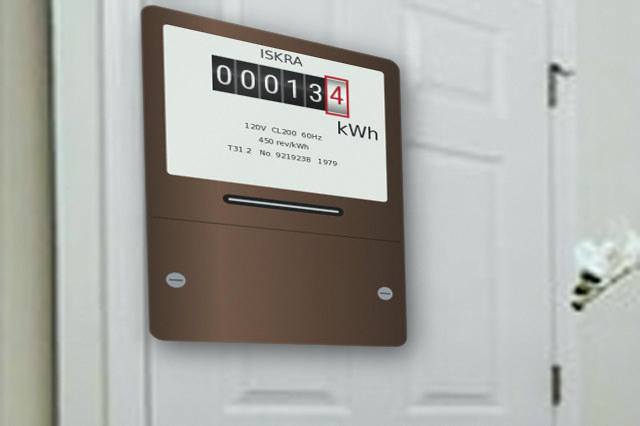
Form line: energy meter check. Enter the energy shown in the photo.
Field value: 13.4 kWh
